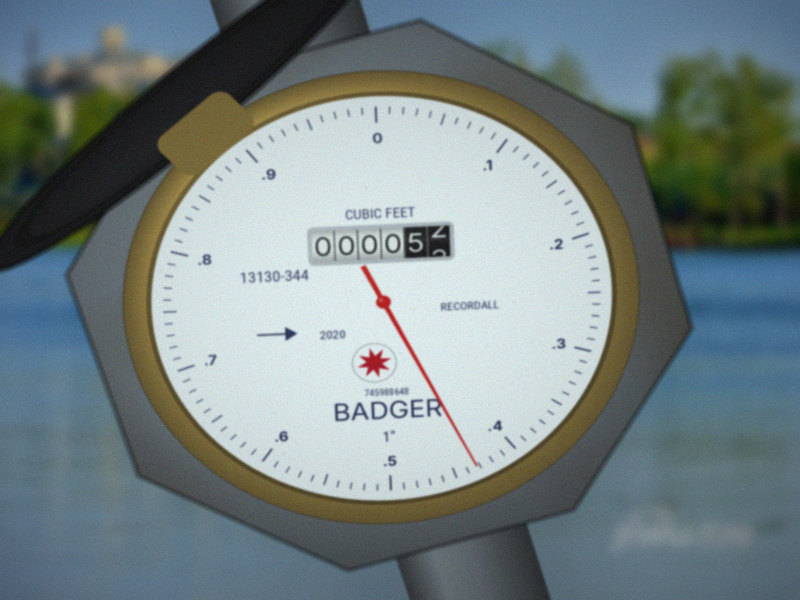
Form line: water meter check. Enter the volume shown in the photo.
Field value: 52.43 ft³
